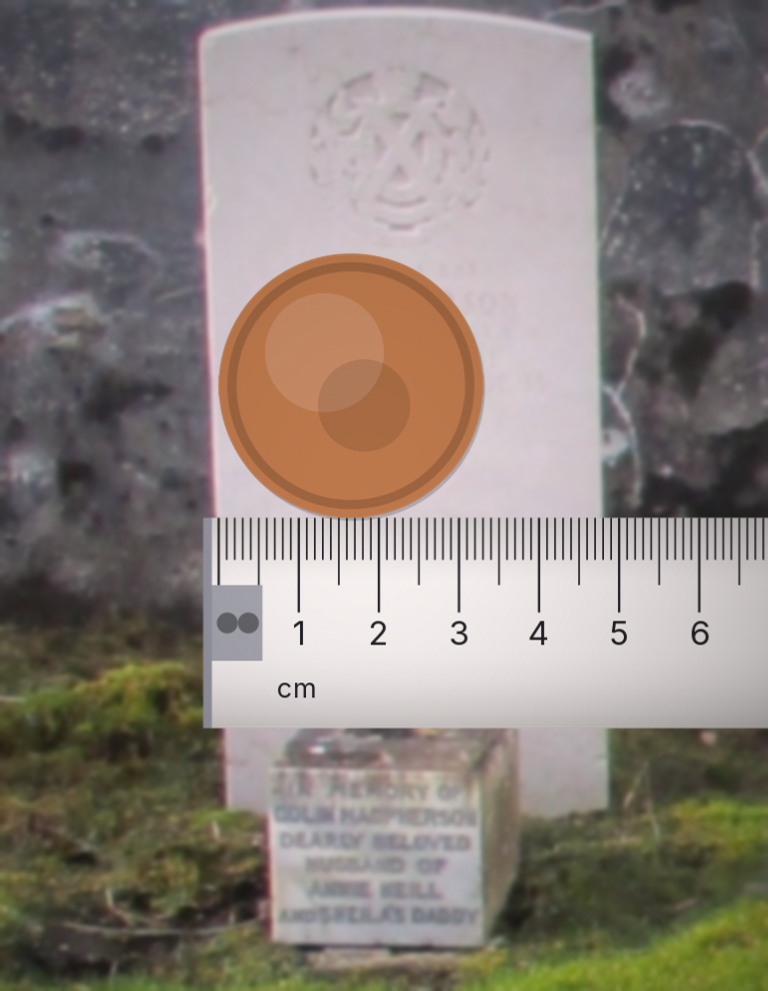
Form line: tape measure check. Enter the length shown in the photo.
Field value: 3.3 cm
